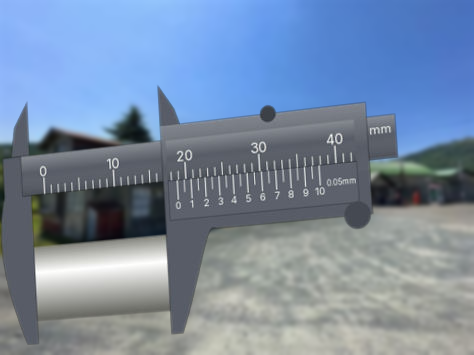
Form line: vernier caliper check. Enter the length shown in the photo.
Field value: 18.8 mm
